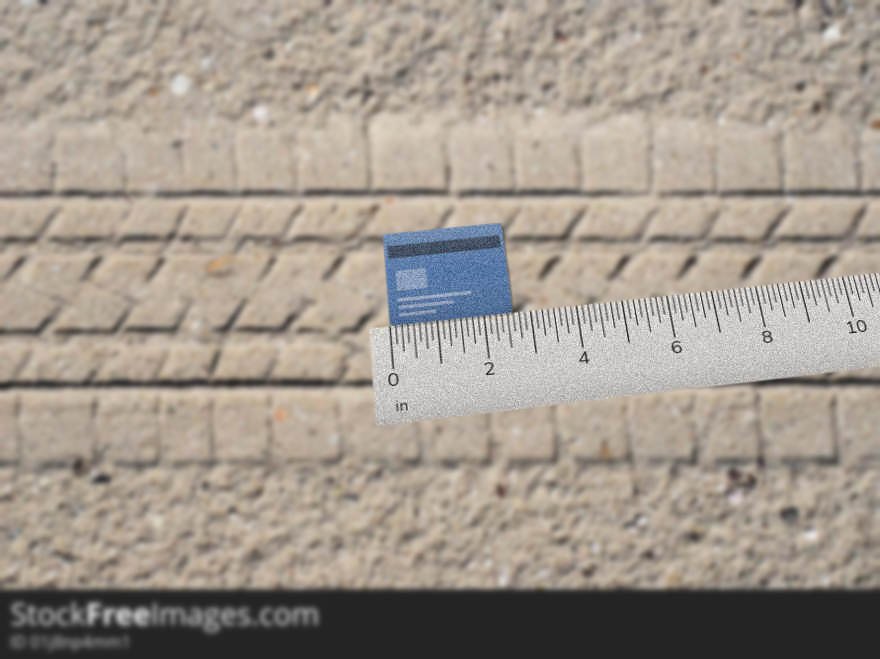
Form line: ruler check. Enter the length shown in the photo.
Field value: 2.625 in
